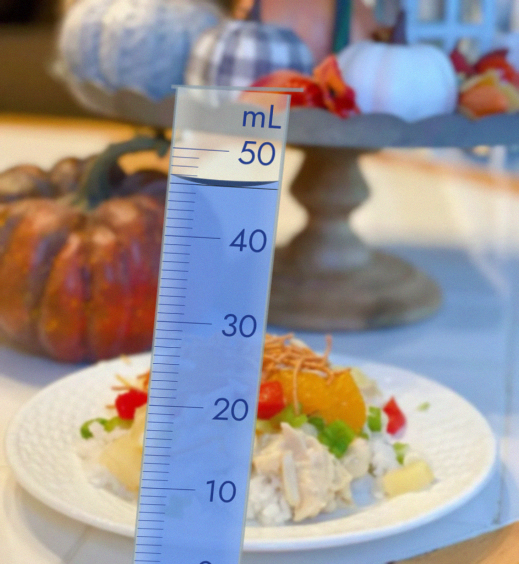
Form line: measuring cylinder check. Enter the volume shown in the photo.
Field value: 46 mL
